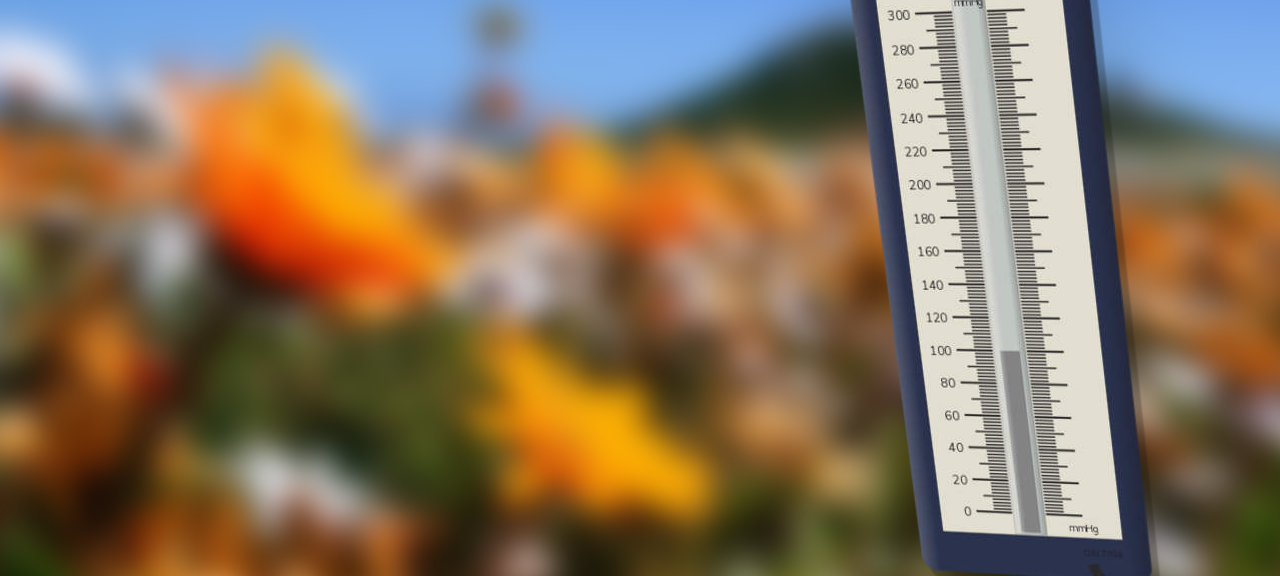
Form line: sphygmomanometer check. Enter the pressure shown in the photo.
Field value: 100 mmHg
